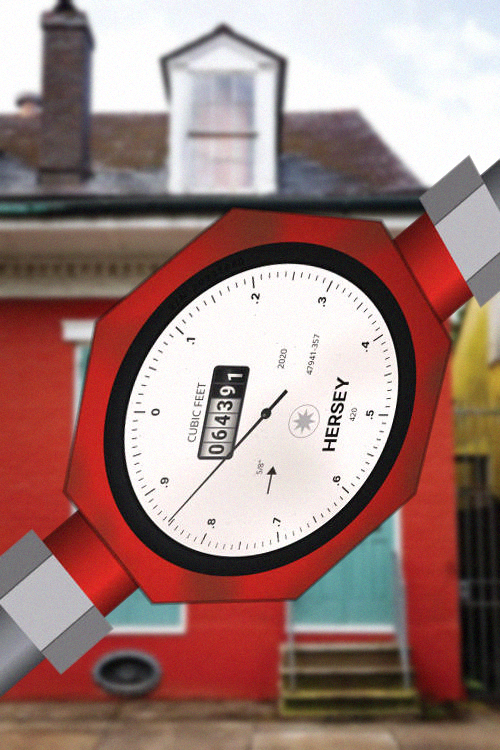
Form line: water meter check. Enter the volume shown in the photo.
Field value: 64390.85 ft³
